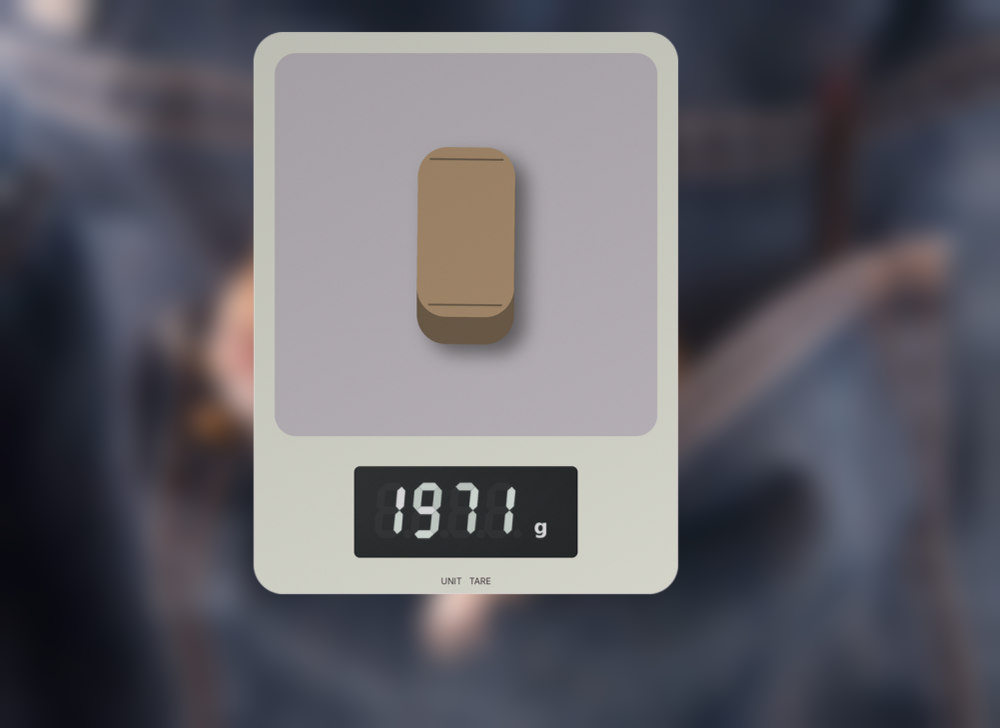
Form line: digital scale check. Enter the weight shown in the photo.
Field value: 1971 g
